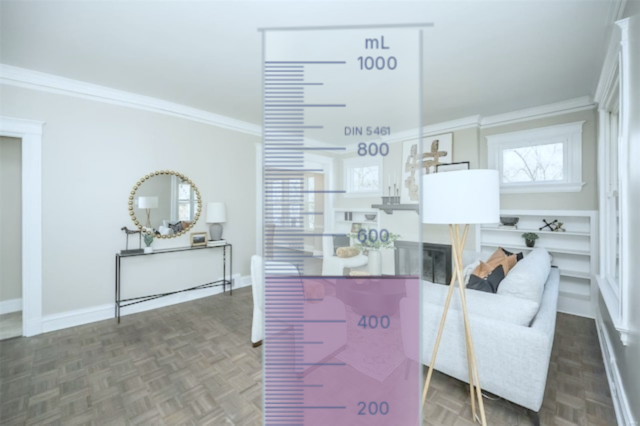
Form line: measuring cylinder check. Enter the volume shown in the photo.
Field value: 500 mL
